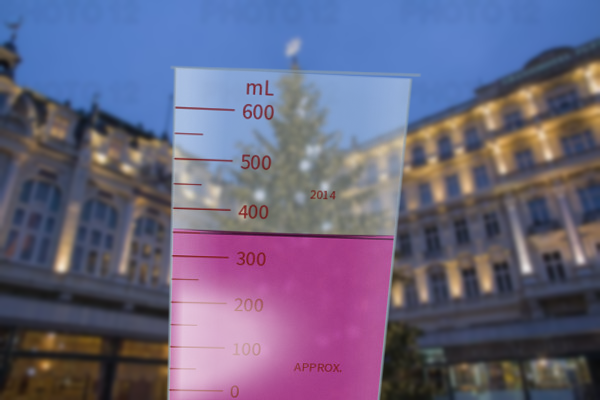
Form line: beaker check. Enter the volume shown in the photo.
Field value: 350 mL
